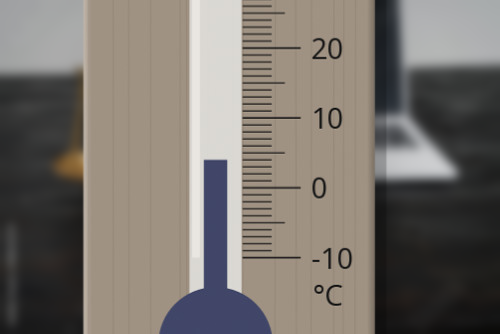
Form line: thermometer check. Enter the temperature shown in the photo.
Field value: 4 °C
